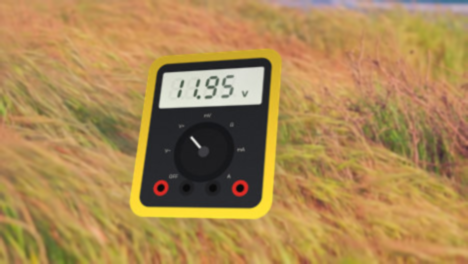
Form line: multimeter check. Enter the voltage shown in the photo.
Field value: 11.95 V
